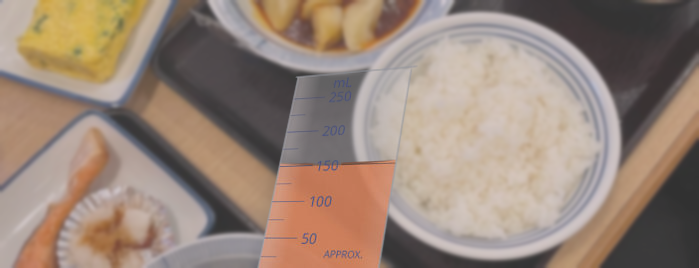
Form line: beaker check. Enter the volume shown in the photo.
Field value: 150 mL
